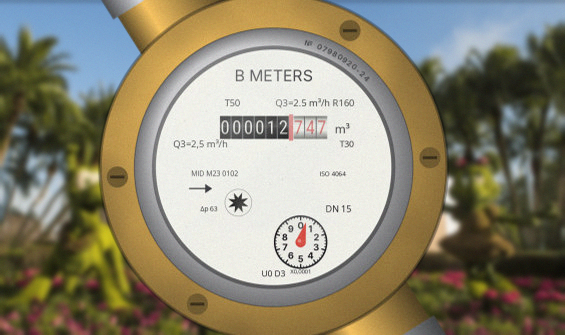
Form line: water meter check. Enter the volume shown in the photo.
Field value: 12.7470 m³
